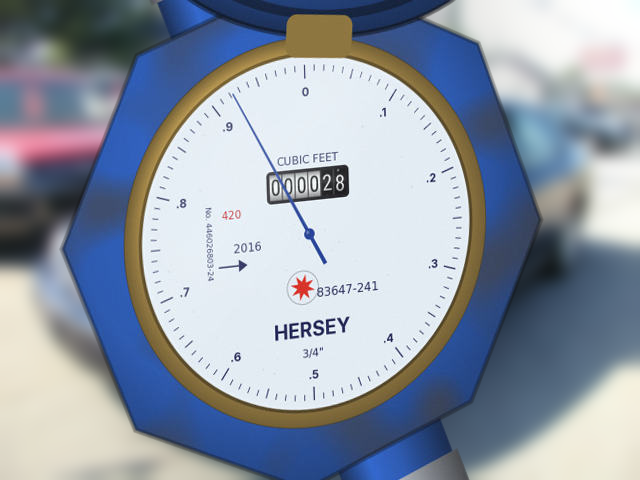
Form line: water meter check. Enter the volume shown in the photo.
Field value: 27.92 ft³
